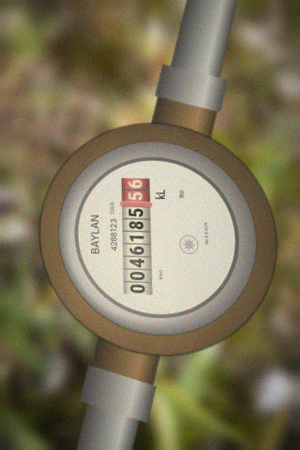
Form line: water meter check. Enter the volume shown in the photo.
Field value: 46185.56 kL
